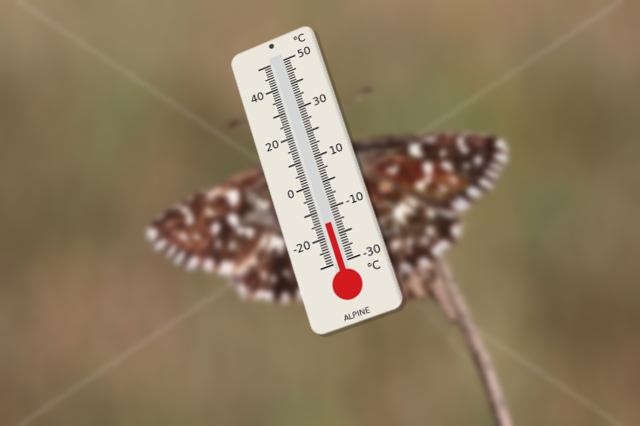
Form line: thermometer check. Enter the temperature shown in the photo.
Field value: -15 °C
